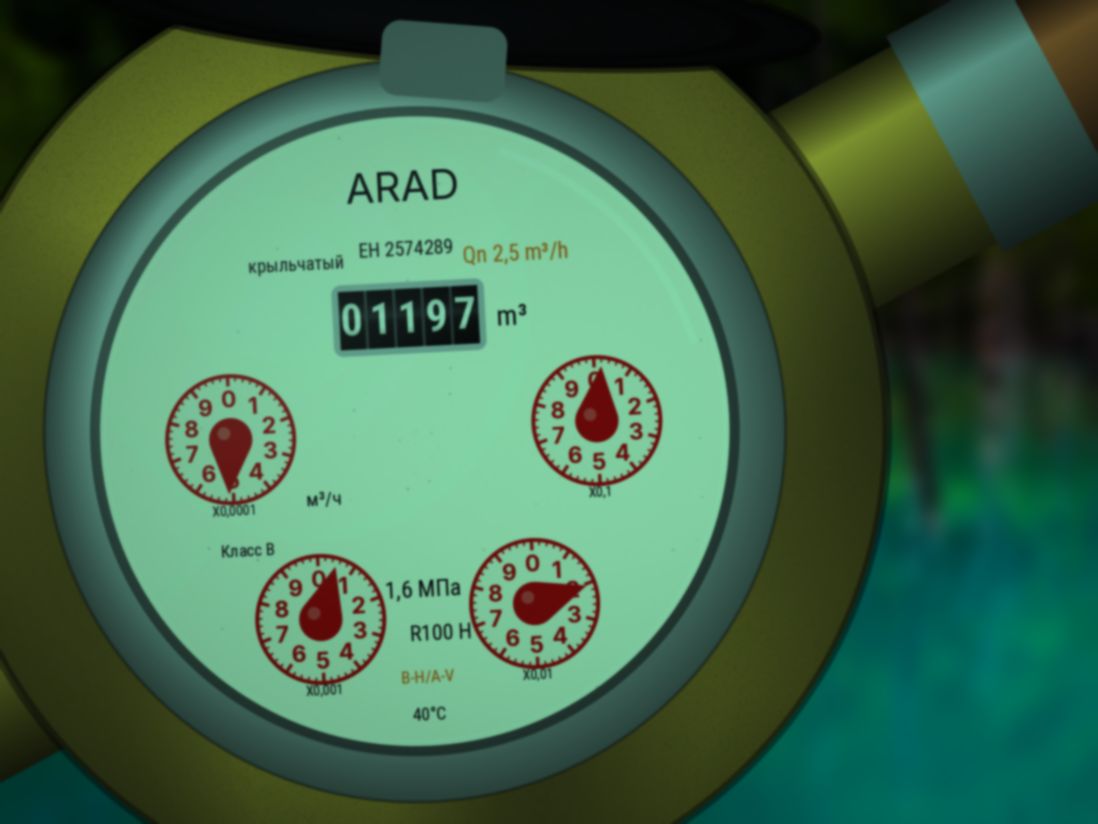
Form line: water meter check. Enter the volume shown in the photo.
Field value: 1197.0205 m³
